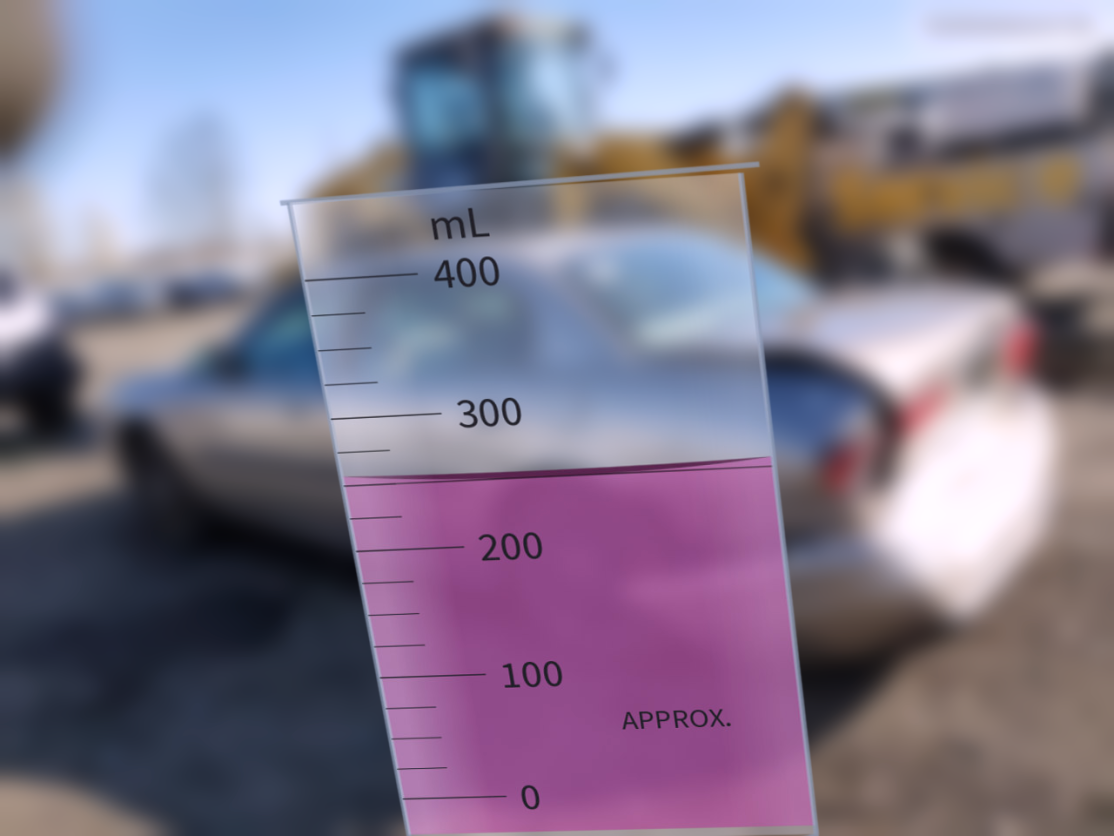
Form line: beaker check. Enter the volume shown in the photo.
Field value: 250 mL
